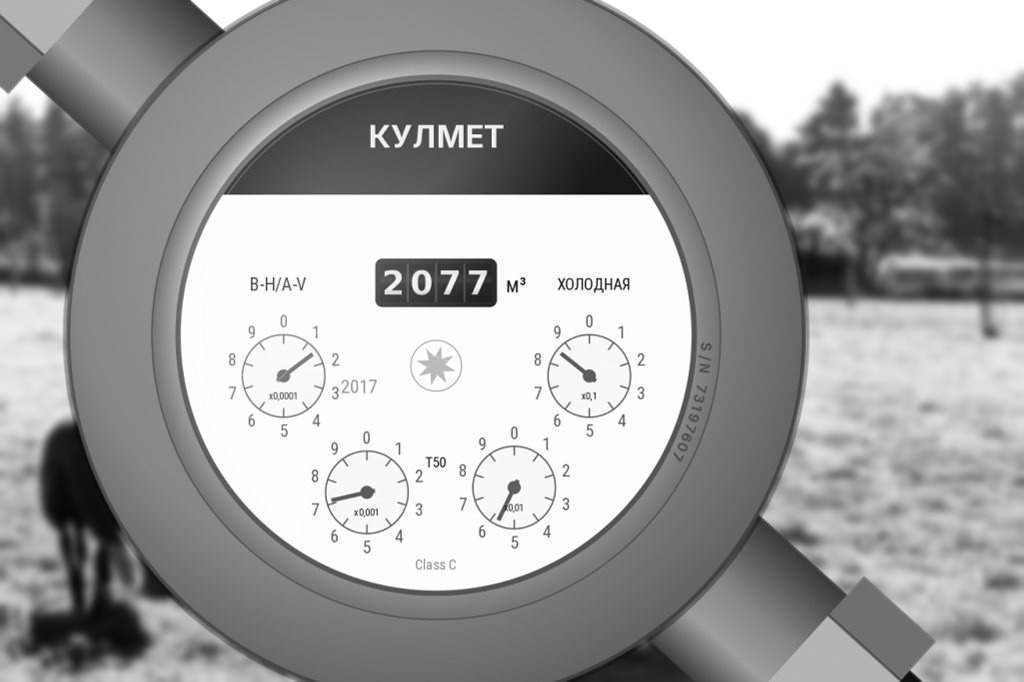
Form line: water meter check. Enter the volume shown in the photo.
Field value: 2077.8571 m³
